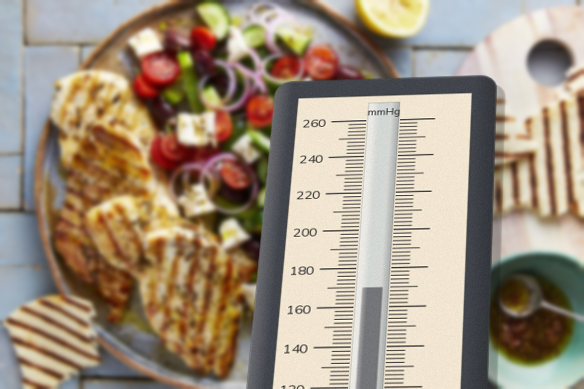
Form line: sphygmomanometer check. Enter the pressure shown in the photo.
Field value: 170 mmHg
